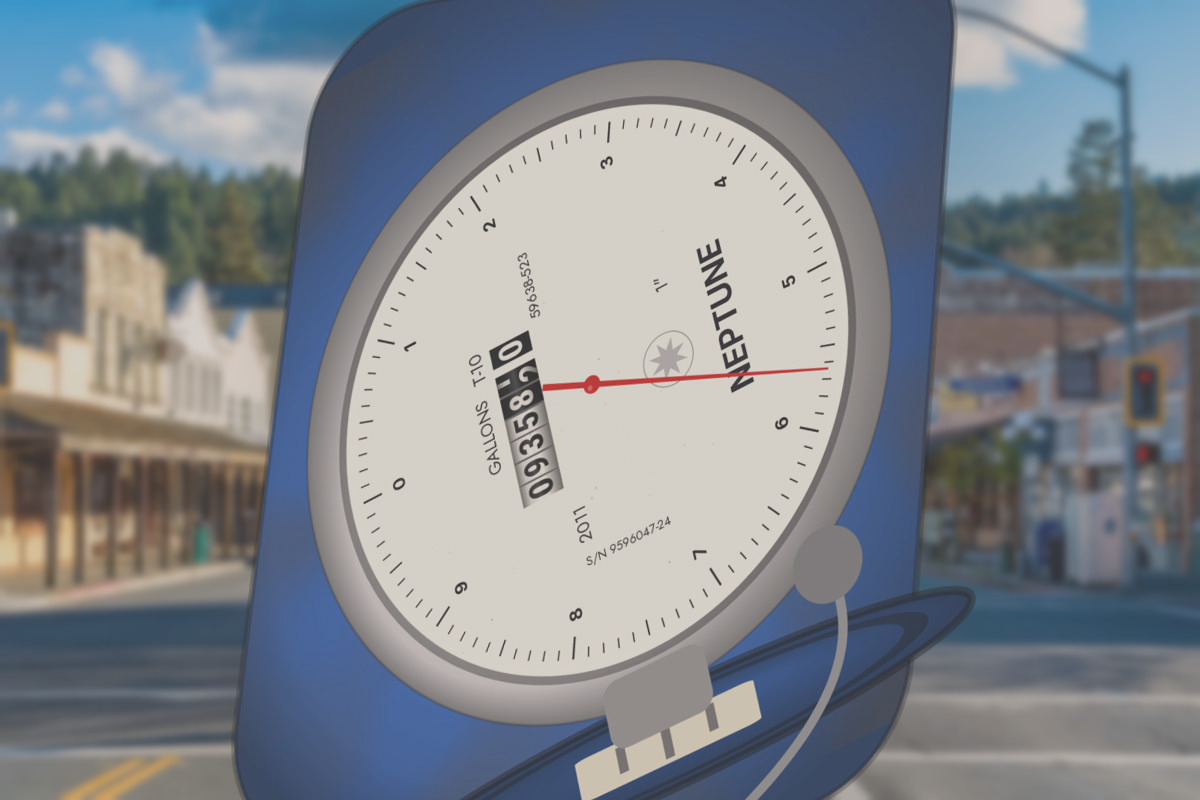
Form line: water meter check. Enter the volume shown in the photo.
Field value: 935815.6 gal
